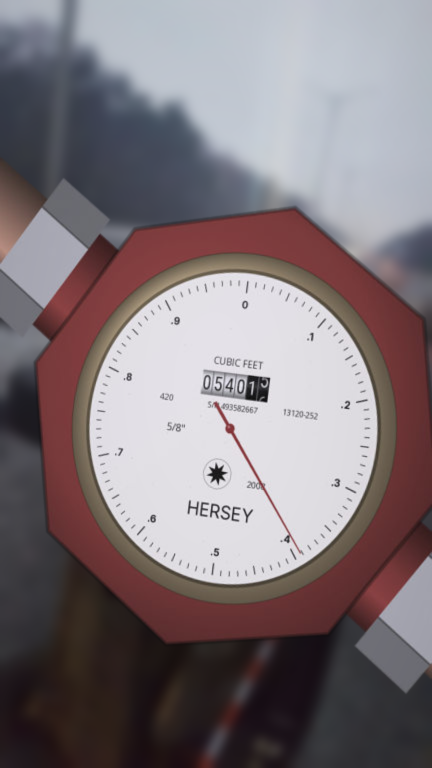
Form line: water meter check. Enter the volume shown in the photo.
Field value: 54015.39 ft³
